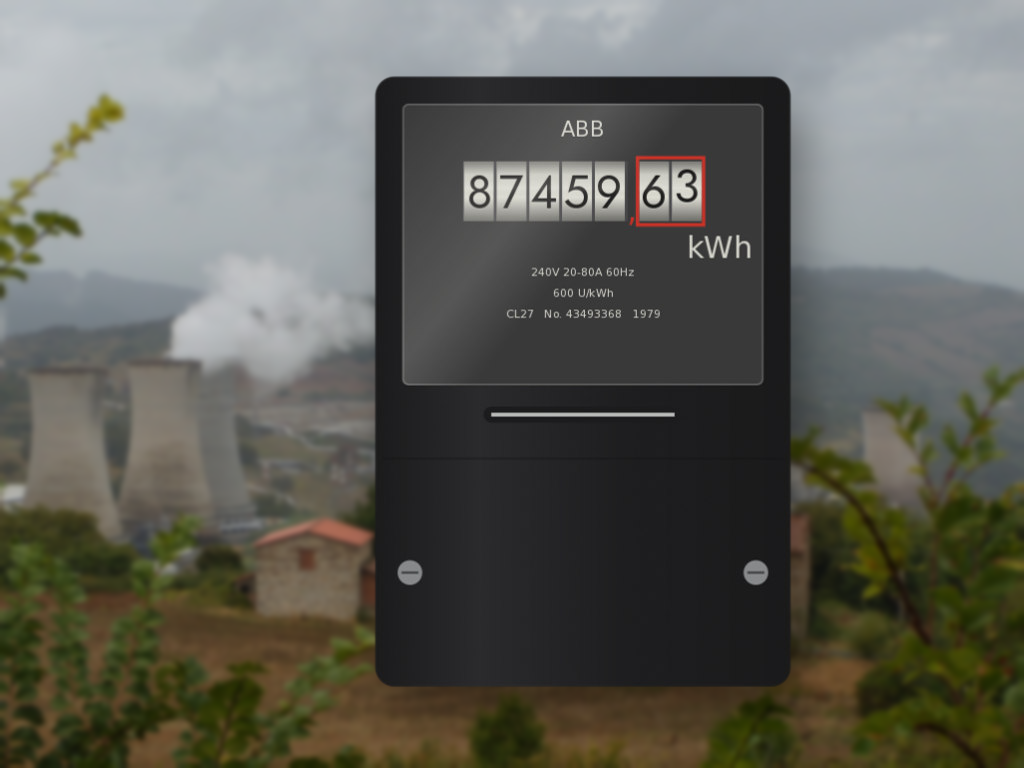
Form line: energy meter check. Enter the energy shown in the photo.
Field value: 87459.63 kWh
